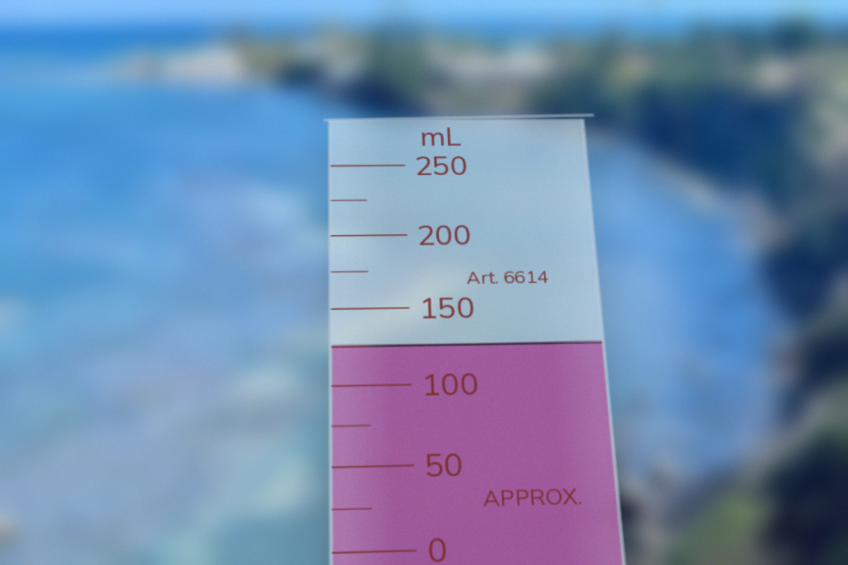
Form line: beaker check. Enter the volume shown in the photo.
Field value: 125 mL
